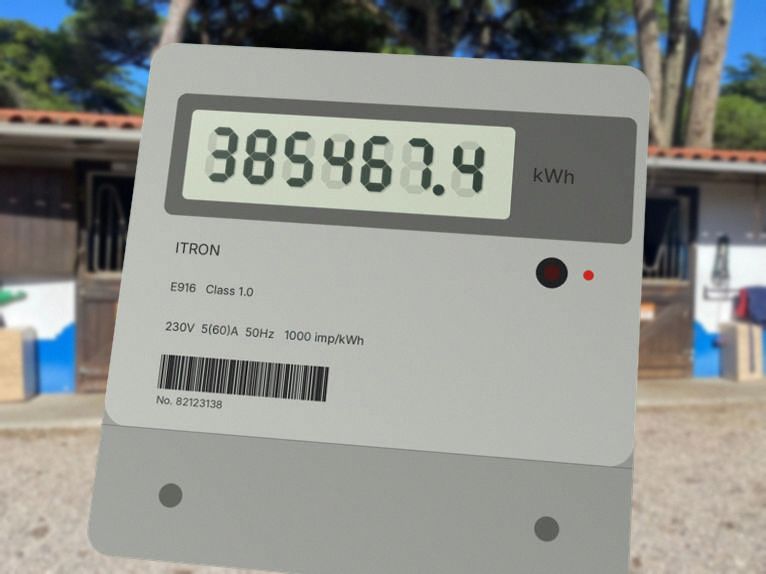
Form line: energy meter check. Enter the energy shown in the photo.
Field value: 385467.4 kWh
